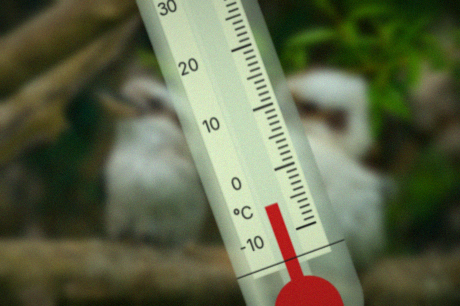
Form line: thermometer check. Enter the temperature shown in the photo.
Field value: -5 °C
